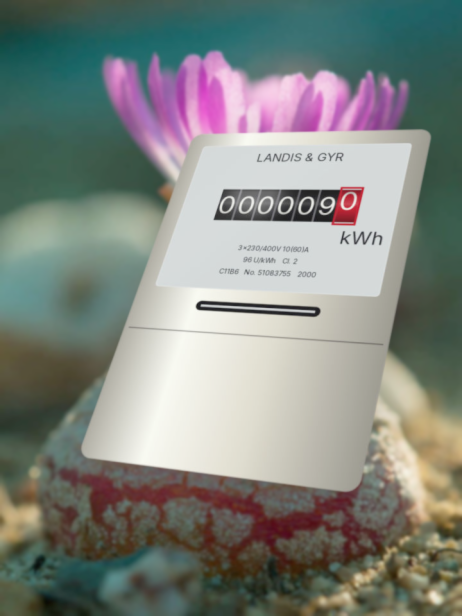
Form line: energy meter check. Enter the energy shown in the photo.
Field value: 9.0 kWh
